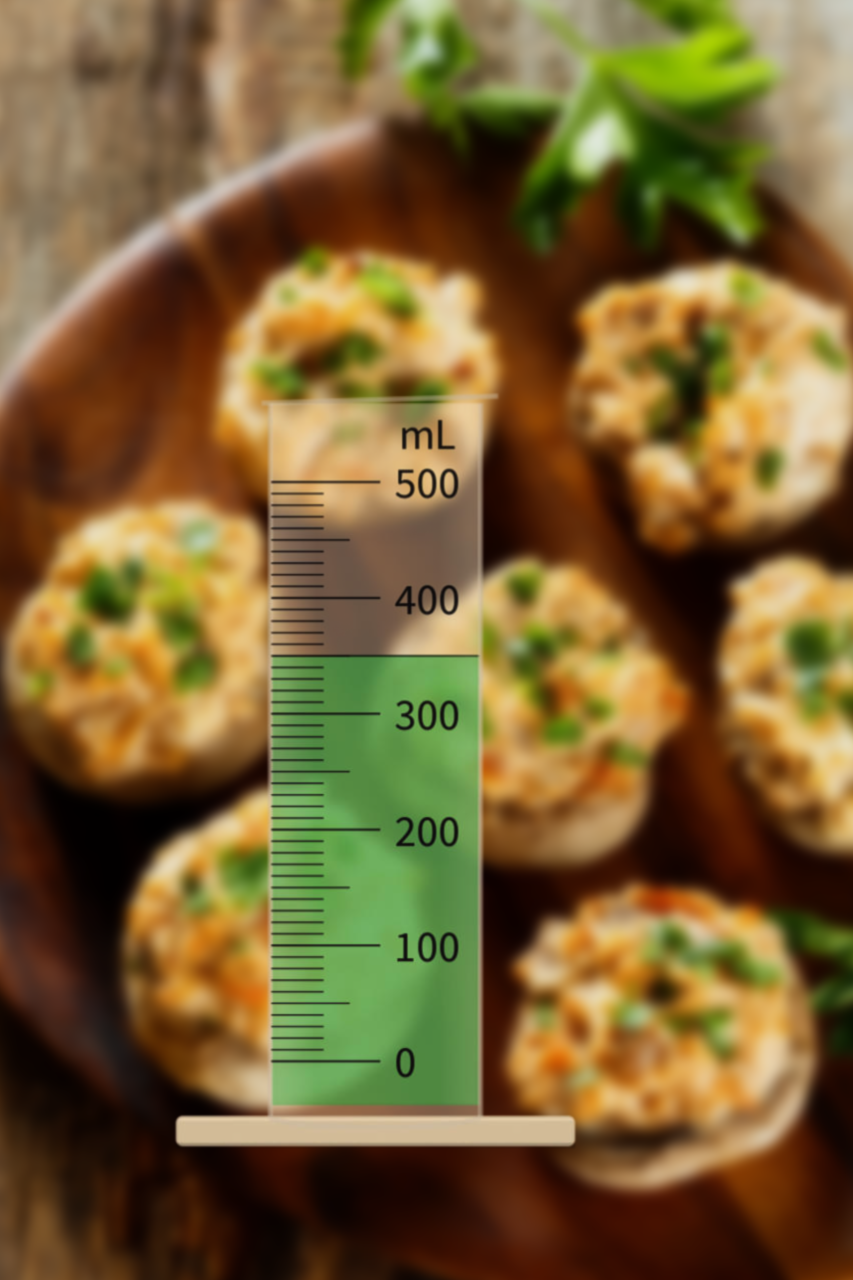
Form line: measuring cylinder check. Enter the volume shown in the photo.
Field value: 350 mL
